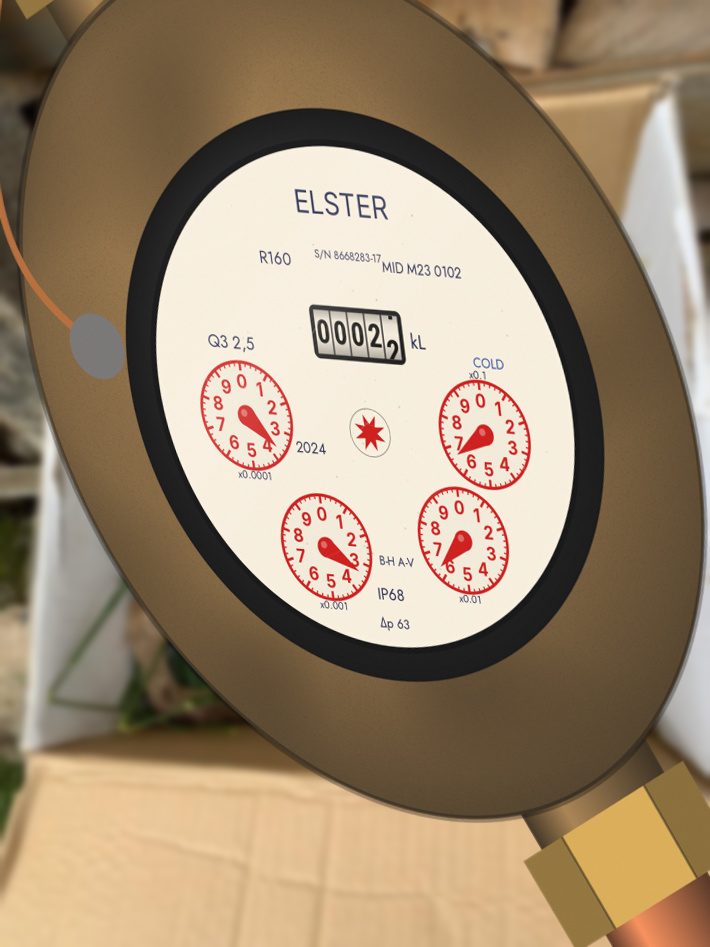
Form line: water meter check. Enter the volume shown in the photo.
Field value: 21.6633 kL
